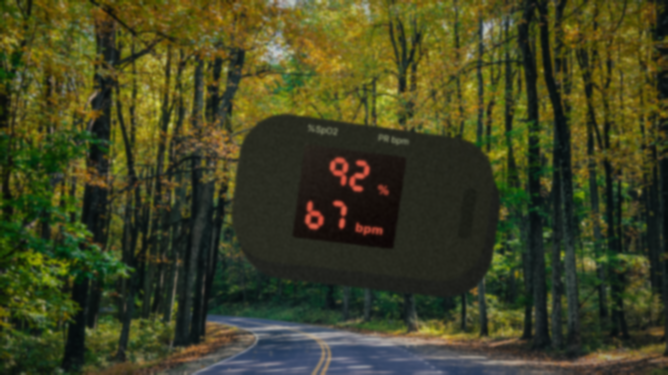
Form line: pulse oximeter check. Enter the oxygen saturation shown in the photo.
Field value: 92 %
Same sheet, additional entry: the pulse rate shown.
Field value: 67 bpm
